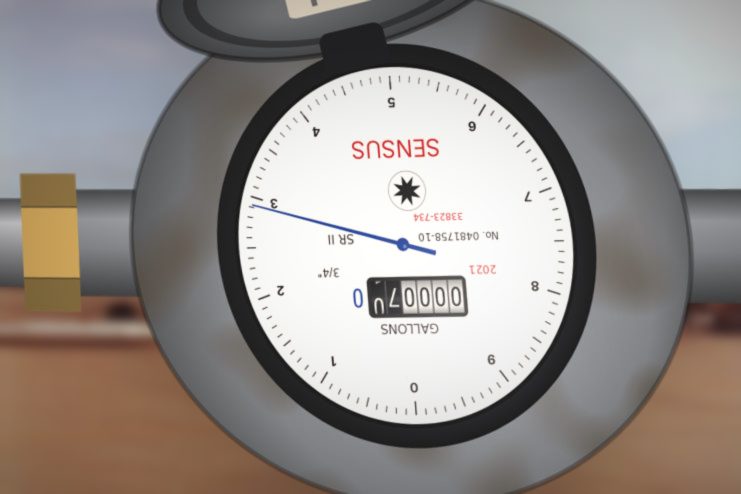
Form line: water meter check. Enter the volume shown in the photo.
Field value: 702.9 gal
